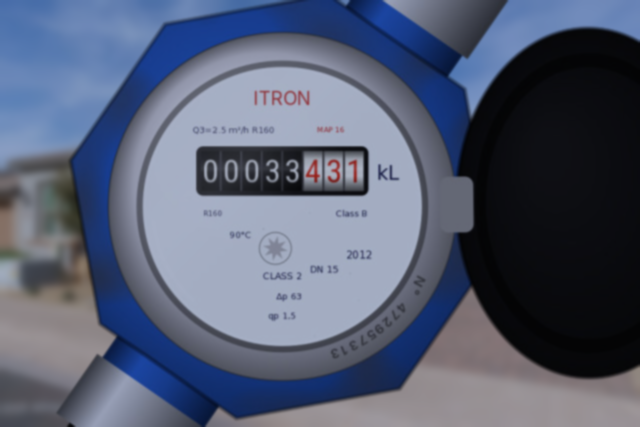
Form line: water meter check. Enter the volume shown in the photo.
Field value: 33.431 kL
